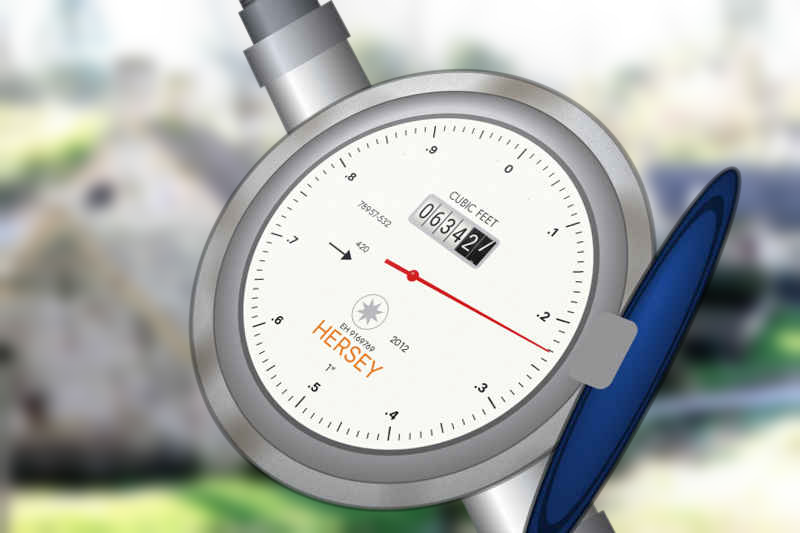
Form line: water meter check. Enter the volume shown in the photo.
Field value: 63427.23 ft³
